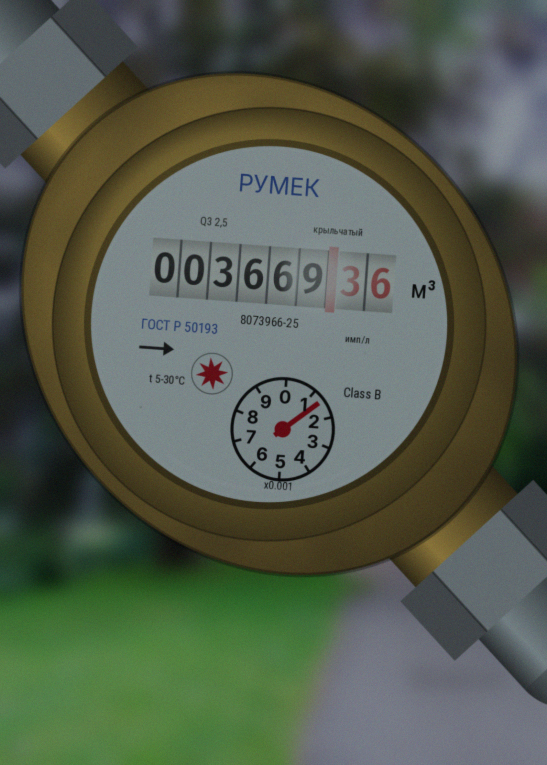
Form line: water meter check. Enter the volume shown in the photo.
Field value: 3669.361 m³
